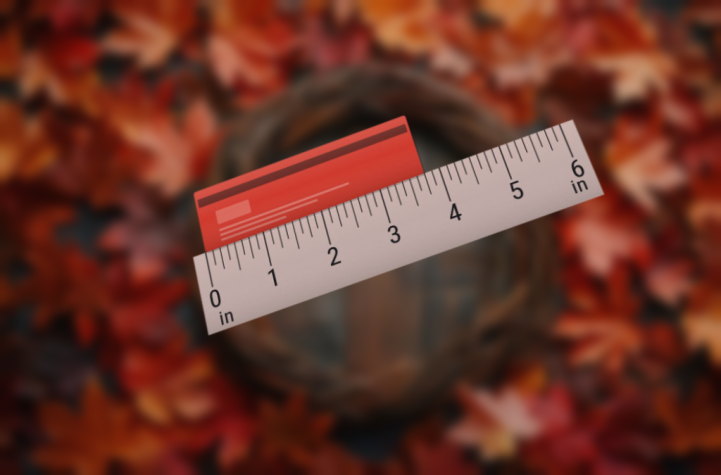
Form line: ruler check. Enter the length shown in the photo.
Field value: 3.75 in
